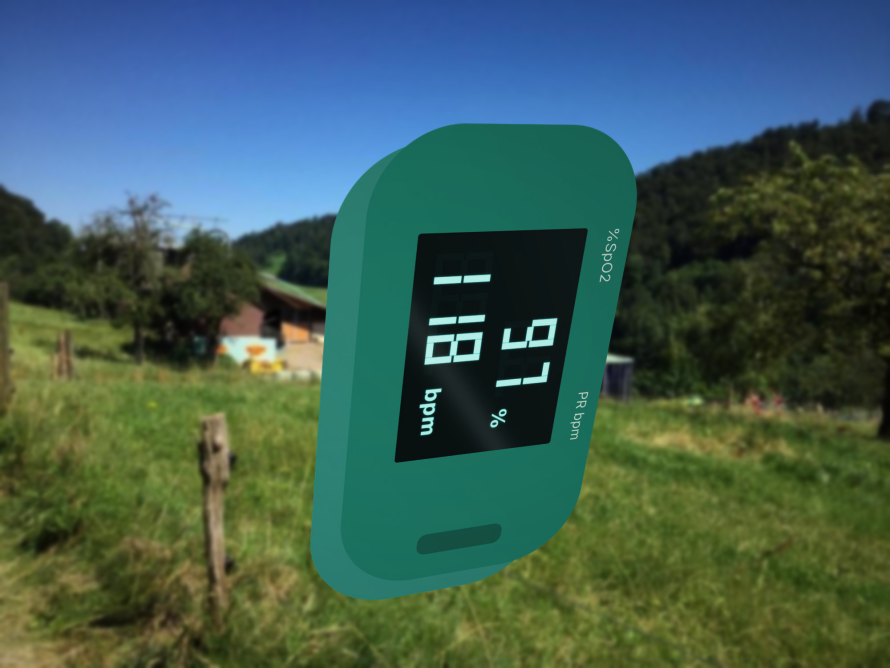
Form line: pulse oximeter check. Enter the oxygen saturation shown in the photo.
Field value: 97 %
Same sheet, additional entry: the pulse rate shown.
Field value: 118 bpm
